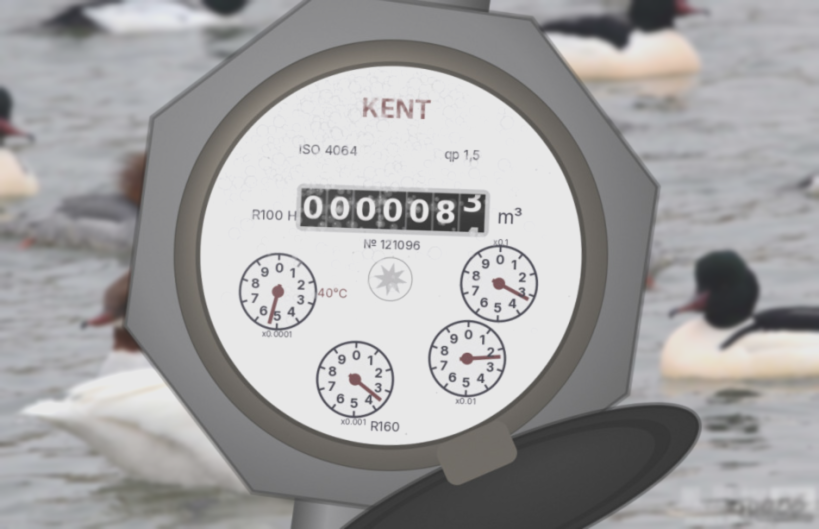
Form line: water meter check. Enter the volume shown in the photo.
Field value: 83.3235 m³
